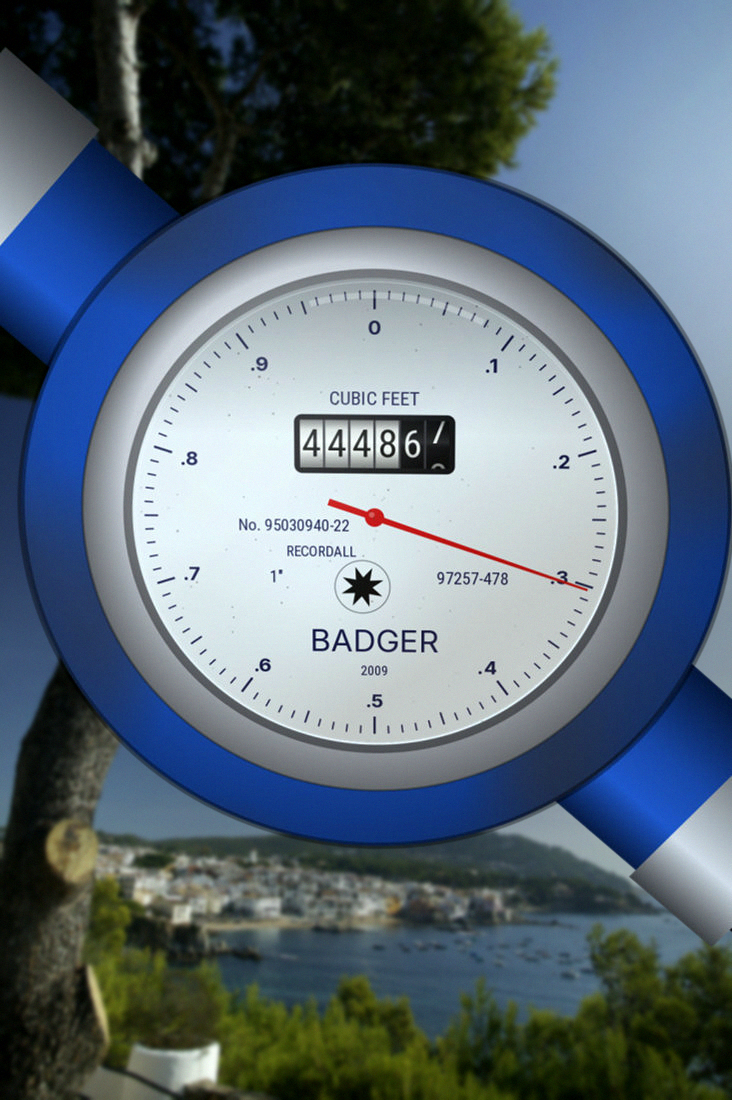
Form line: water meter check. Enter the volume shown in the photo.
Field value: 444867.30 ft³
